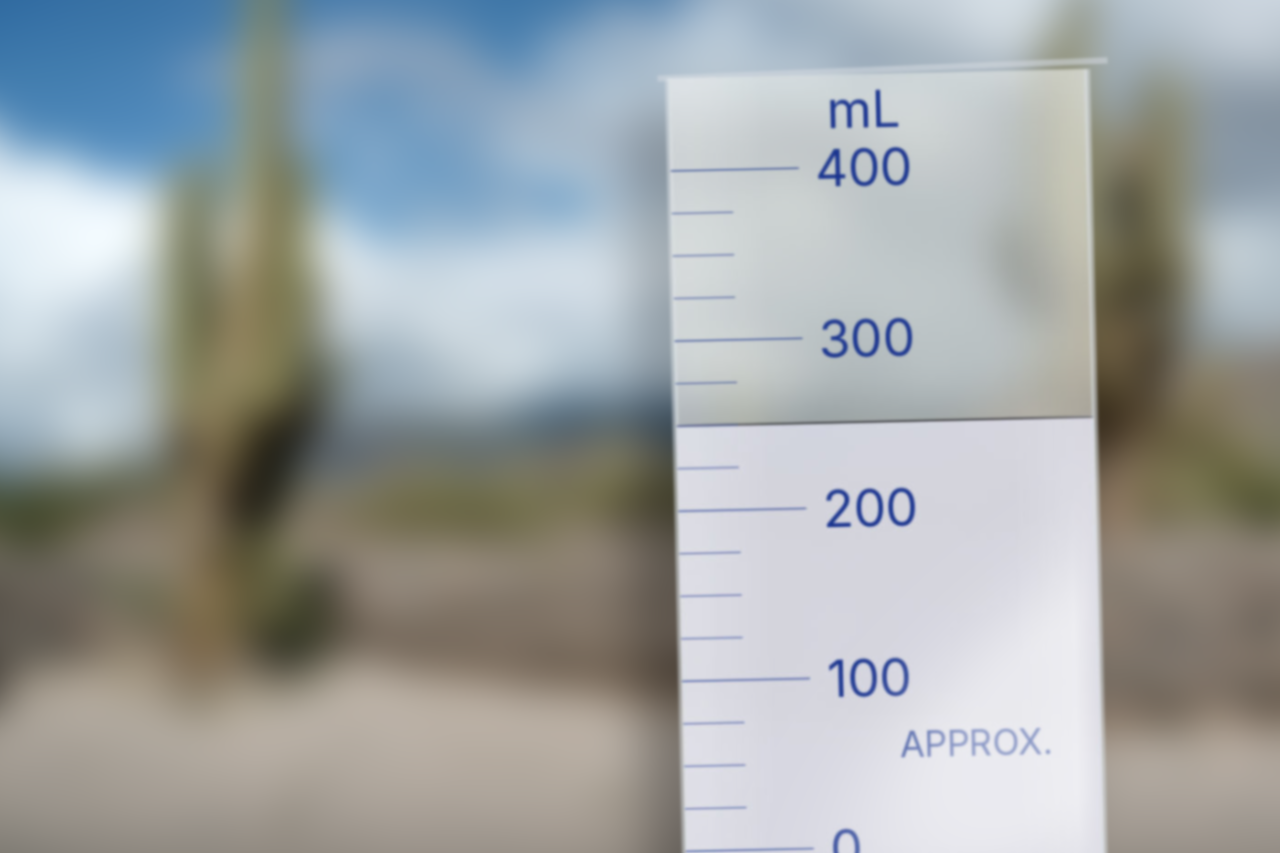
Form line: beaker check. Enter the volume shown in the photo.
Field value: 250 mL
